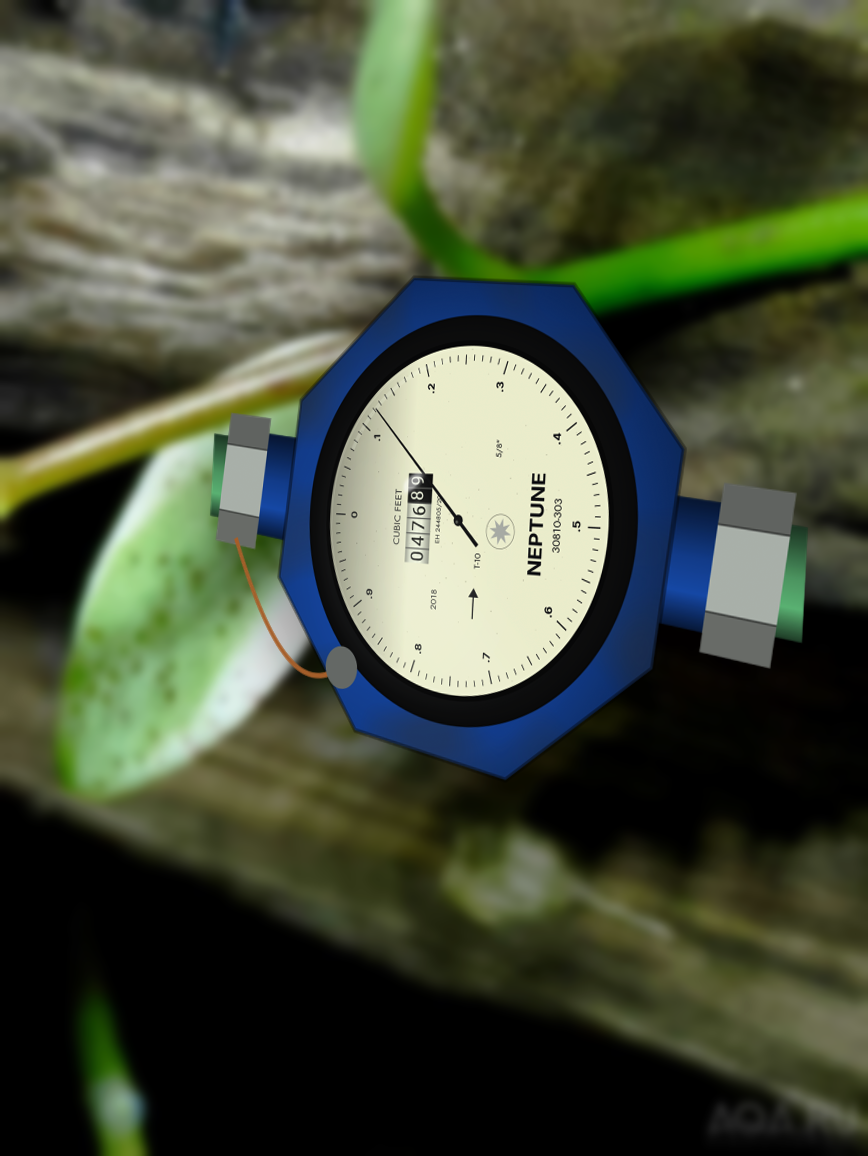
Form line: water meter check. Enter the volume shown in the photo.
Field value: 47689.12 ft³
